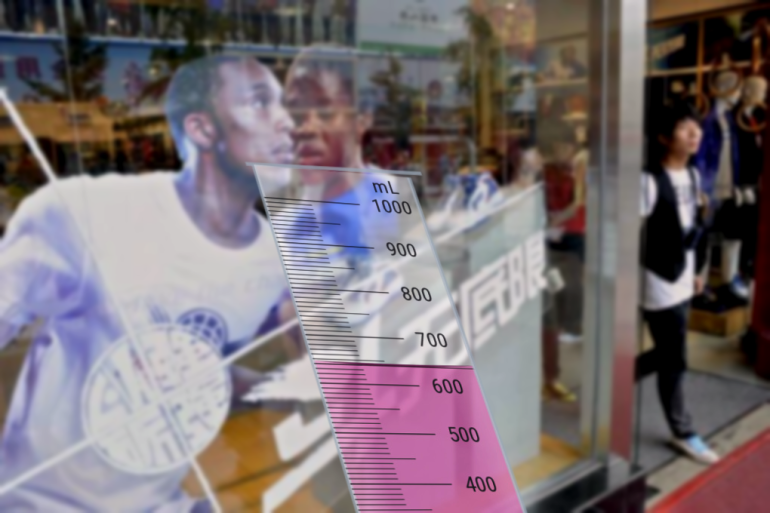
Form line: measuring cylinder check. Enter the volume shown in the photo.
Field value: 640 mL
